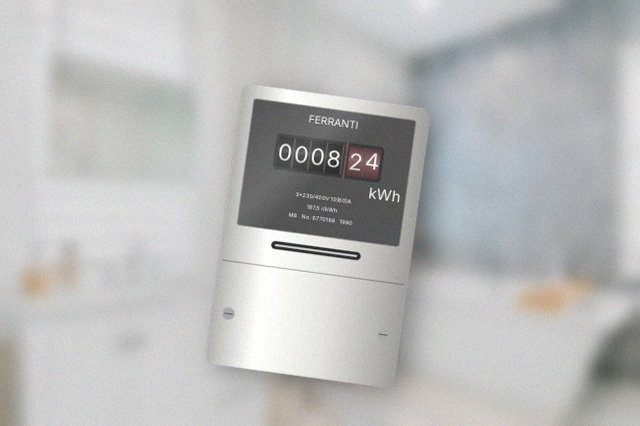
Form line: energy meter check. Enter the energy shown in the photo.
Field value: 8.24 kWh
